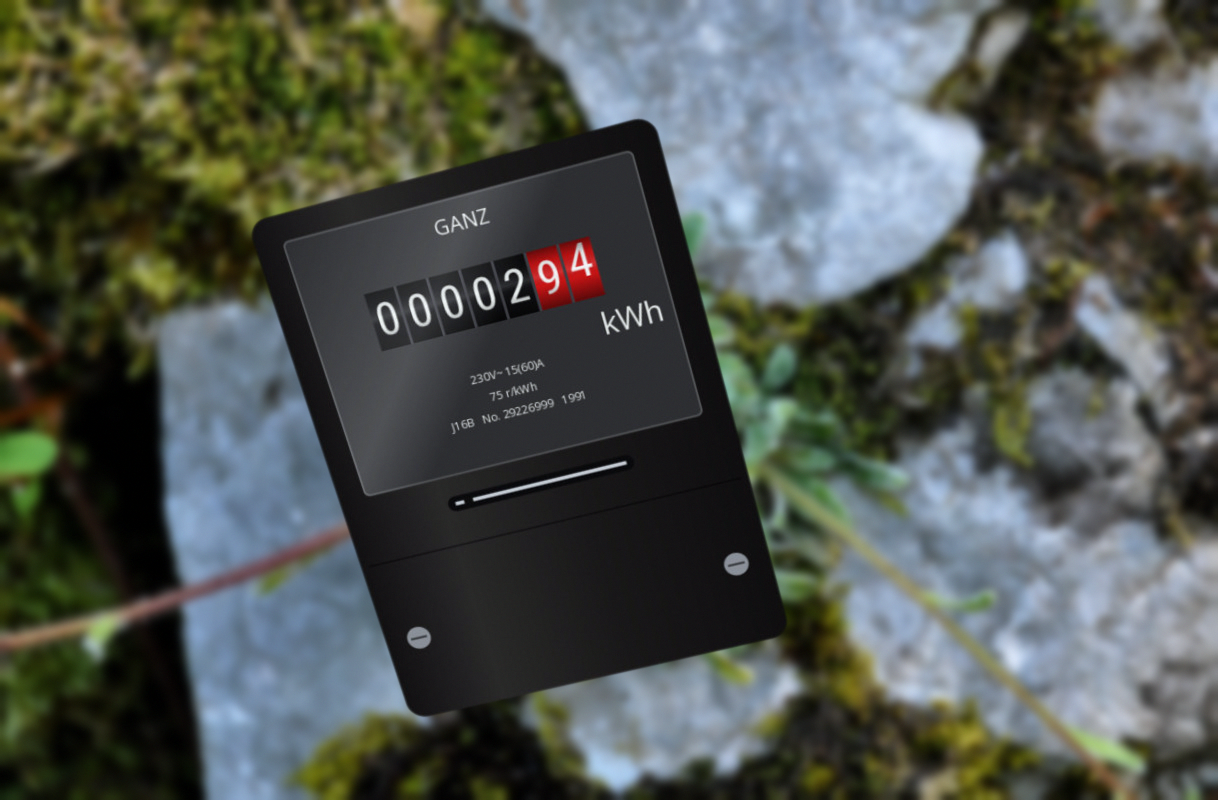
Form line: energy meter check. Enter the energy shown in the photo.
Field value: 2.94 kWh
